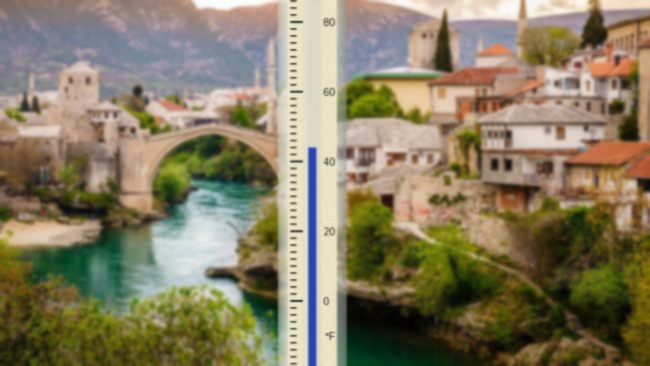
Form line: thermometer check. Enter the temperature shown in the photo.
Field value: 44 °F
